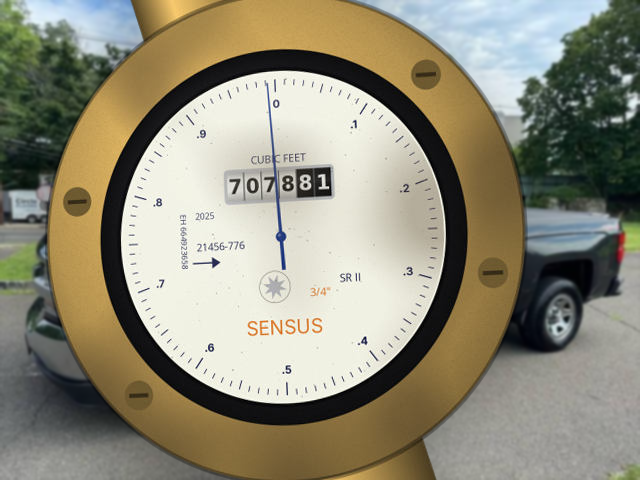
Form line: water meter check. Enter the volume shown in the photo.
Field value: 707880.99 ft³
